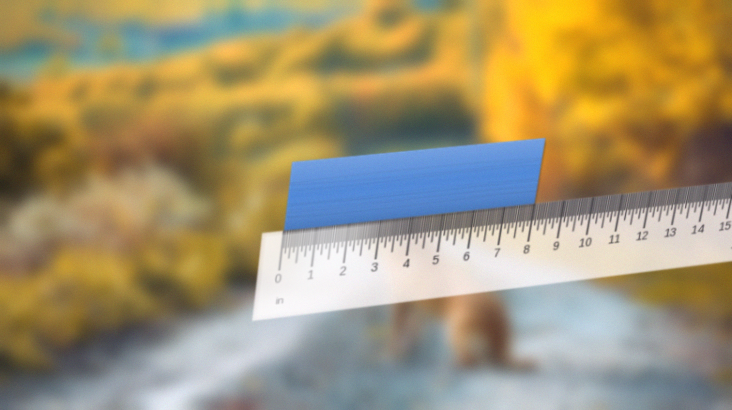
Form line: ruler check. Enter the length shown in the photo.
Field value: 8 in
